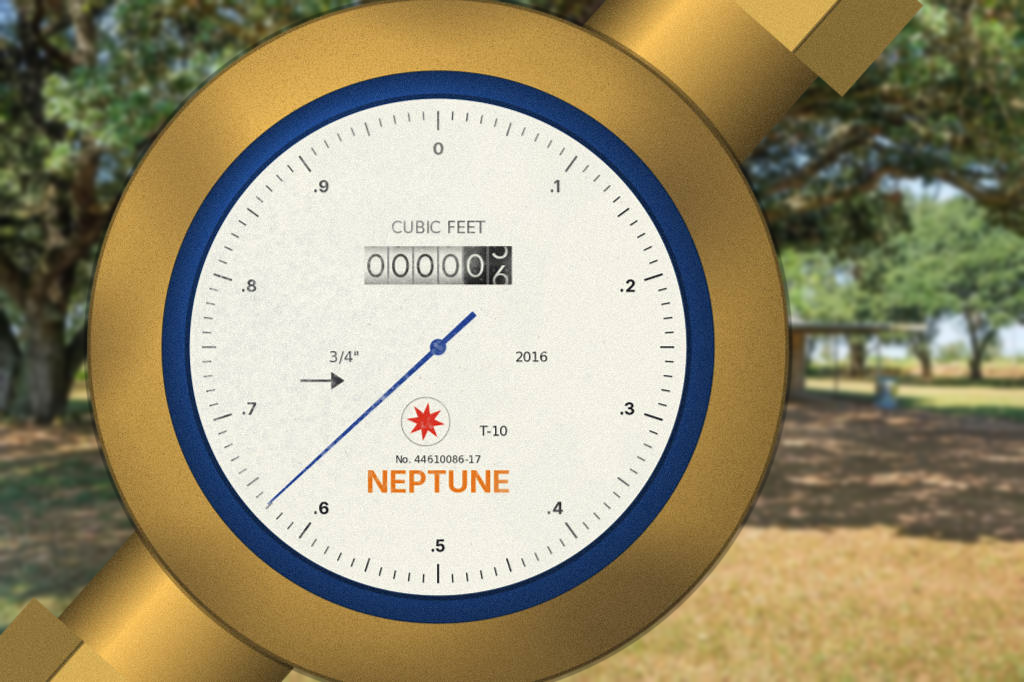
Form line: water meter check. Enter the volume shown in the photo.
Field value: 5.63 ft³
